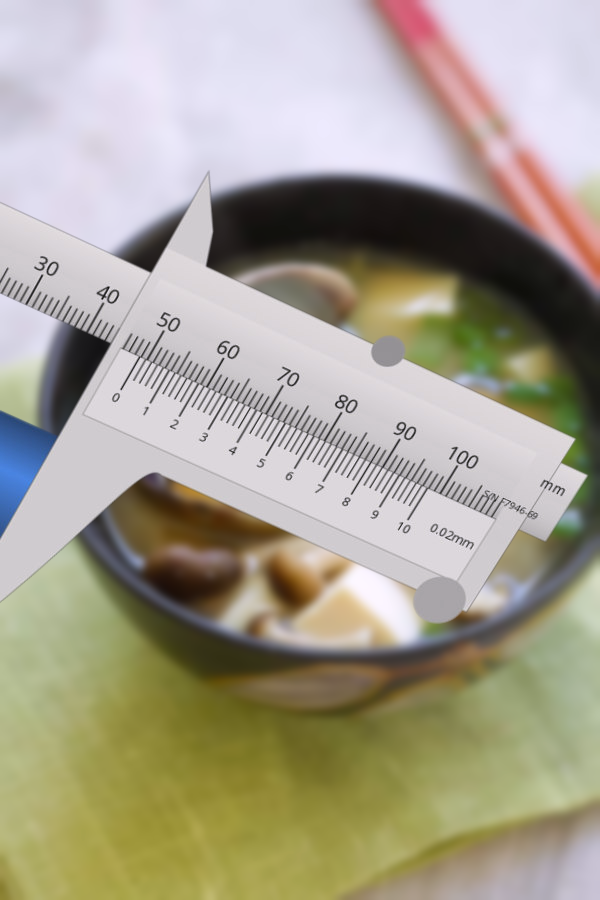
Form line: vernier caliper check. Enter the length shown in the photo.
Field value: 48.8 mm
